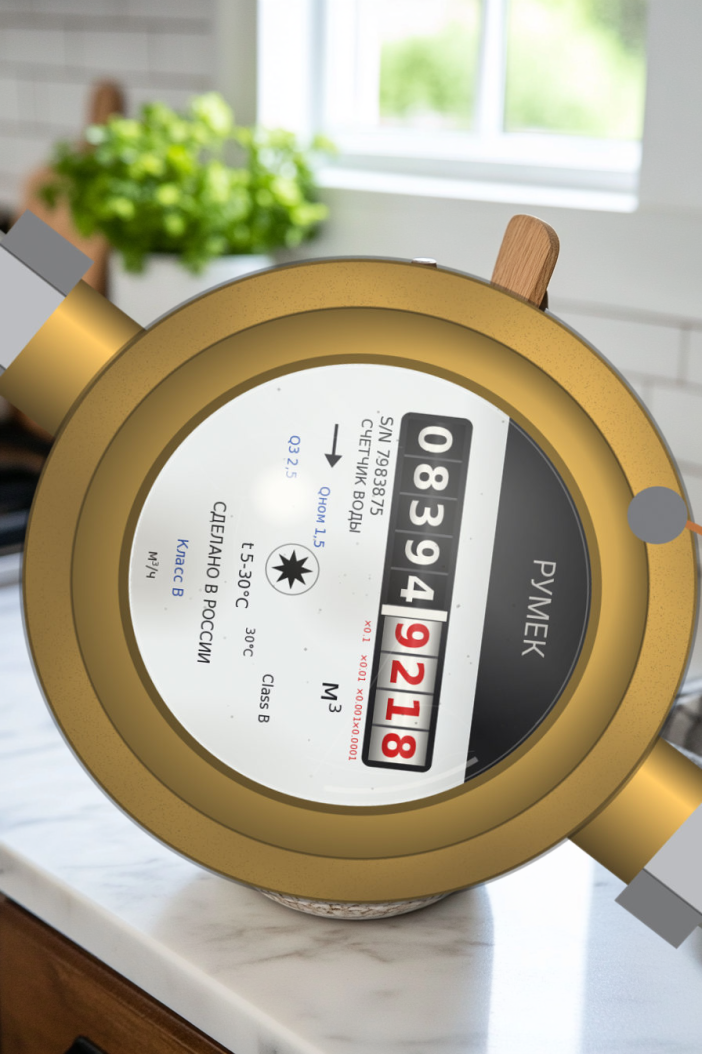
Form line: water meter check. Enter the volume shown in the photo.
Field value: 8394.9218 m³
